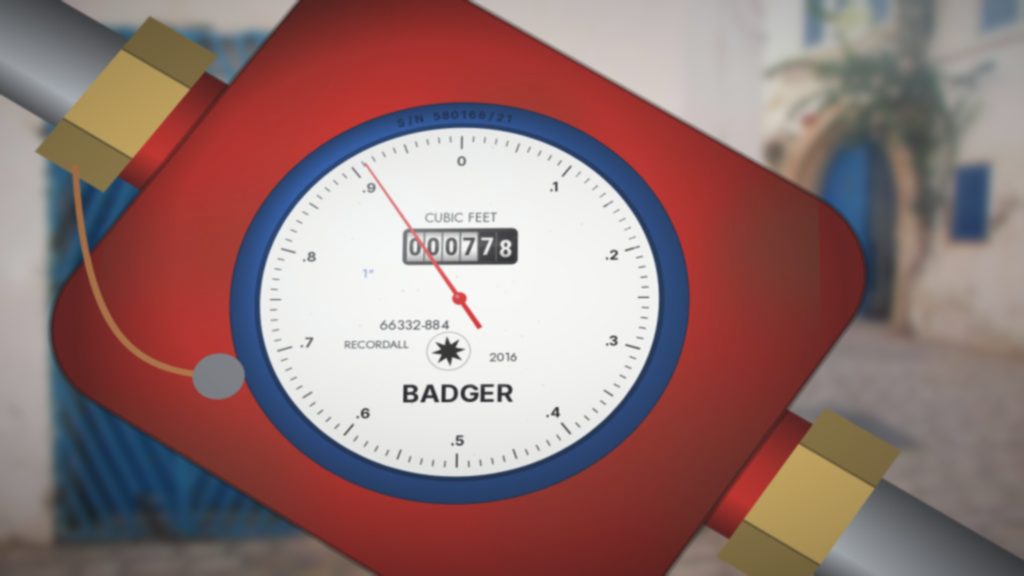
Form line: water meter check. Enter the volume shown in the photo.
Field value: 777.91 ft³
